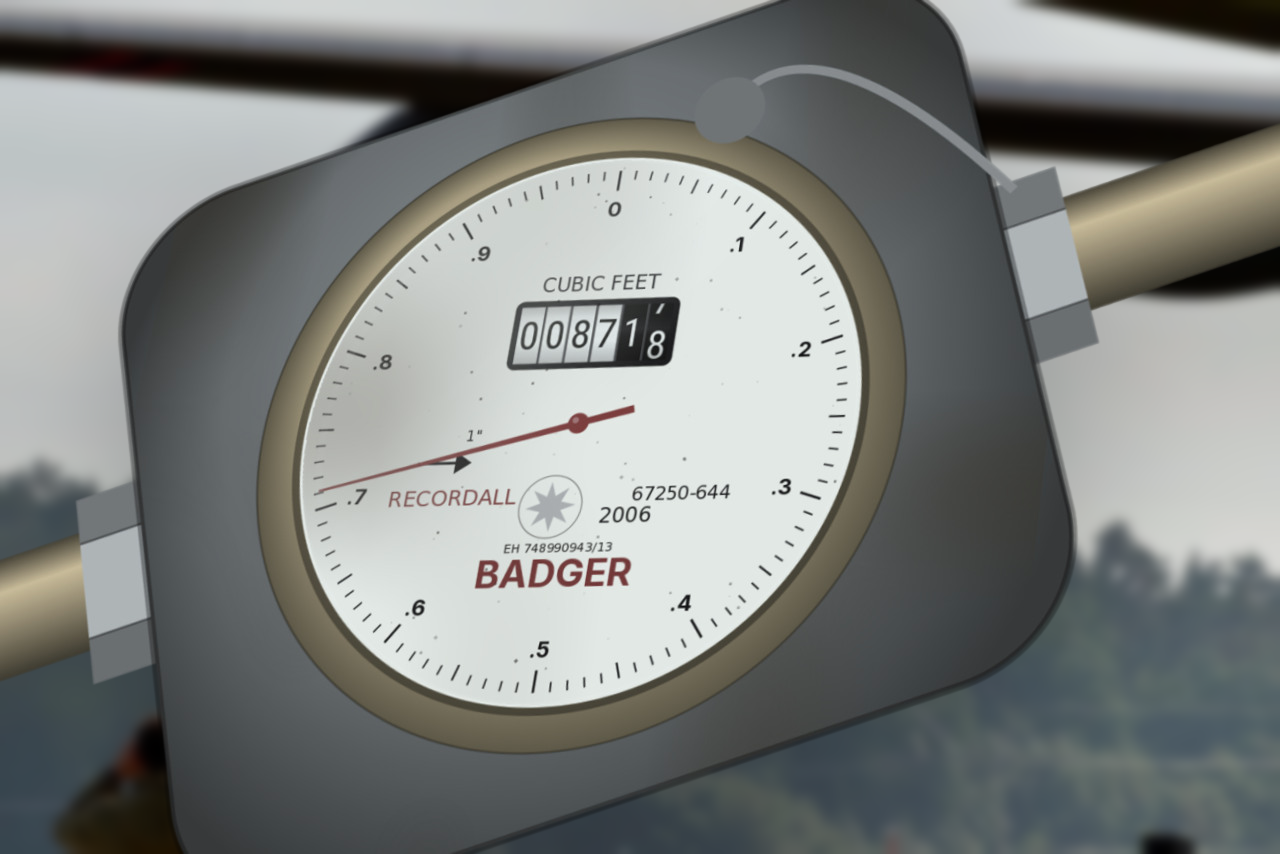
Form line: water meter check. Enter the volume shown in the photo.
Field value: 8717.71 ft³
